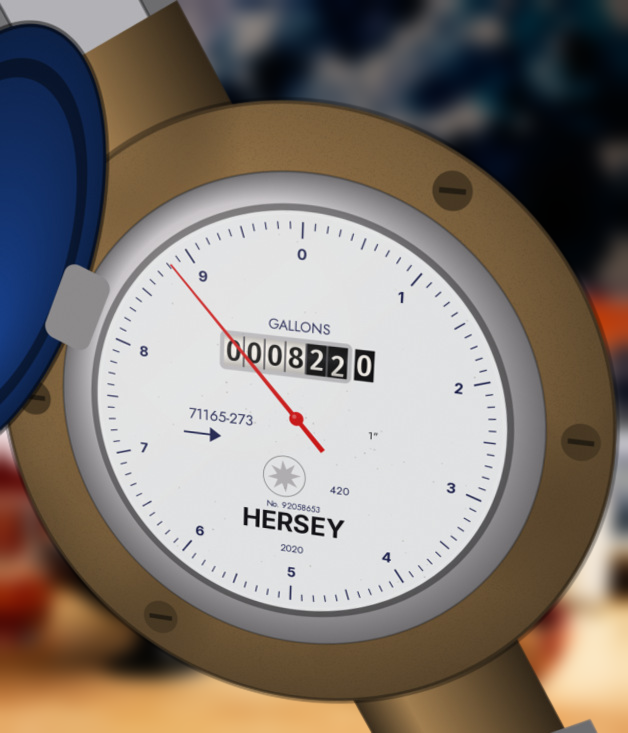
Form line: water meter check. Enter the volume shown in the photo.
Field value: 8218.8 gal
